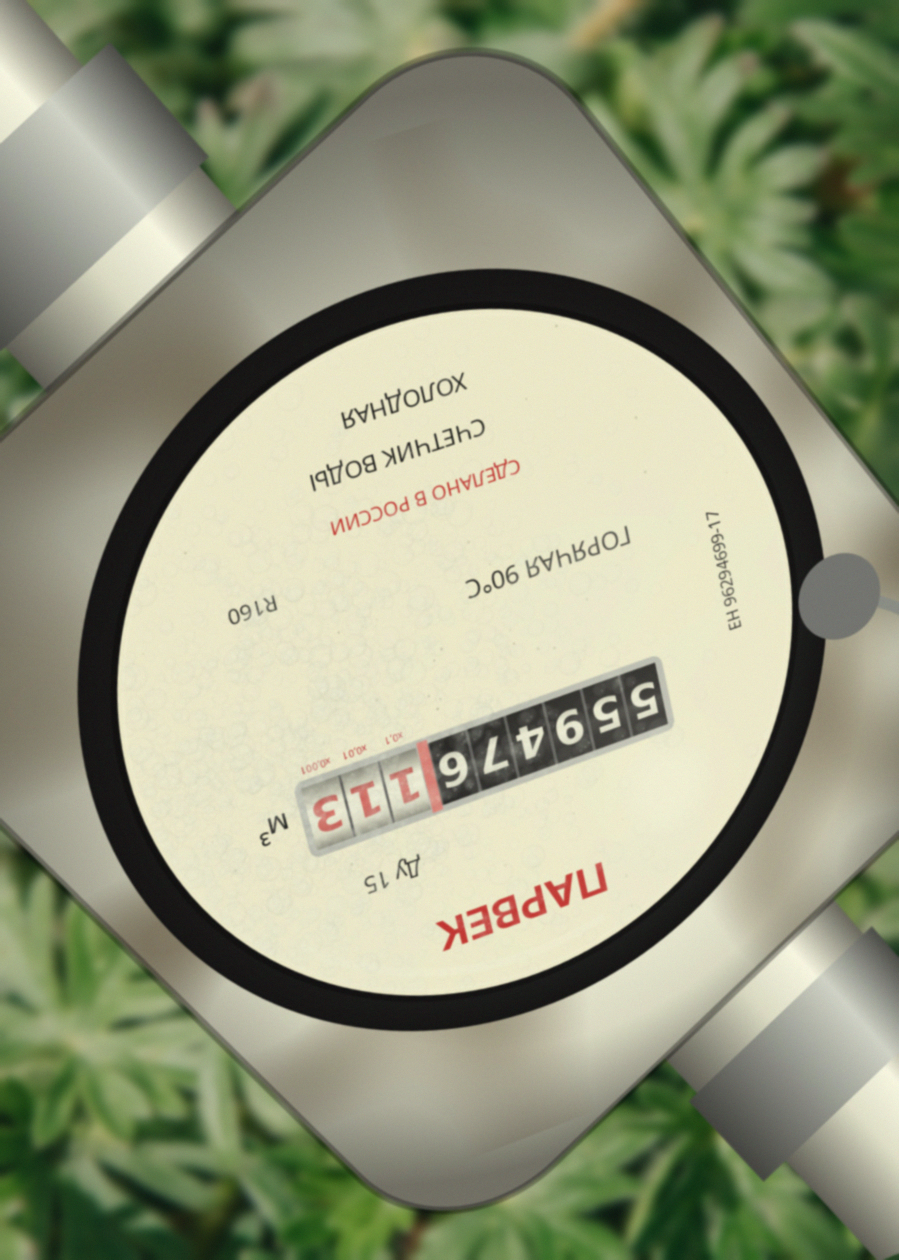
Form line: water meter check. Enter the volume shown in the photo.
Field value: 559476.113 m³
